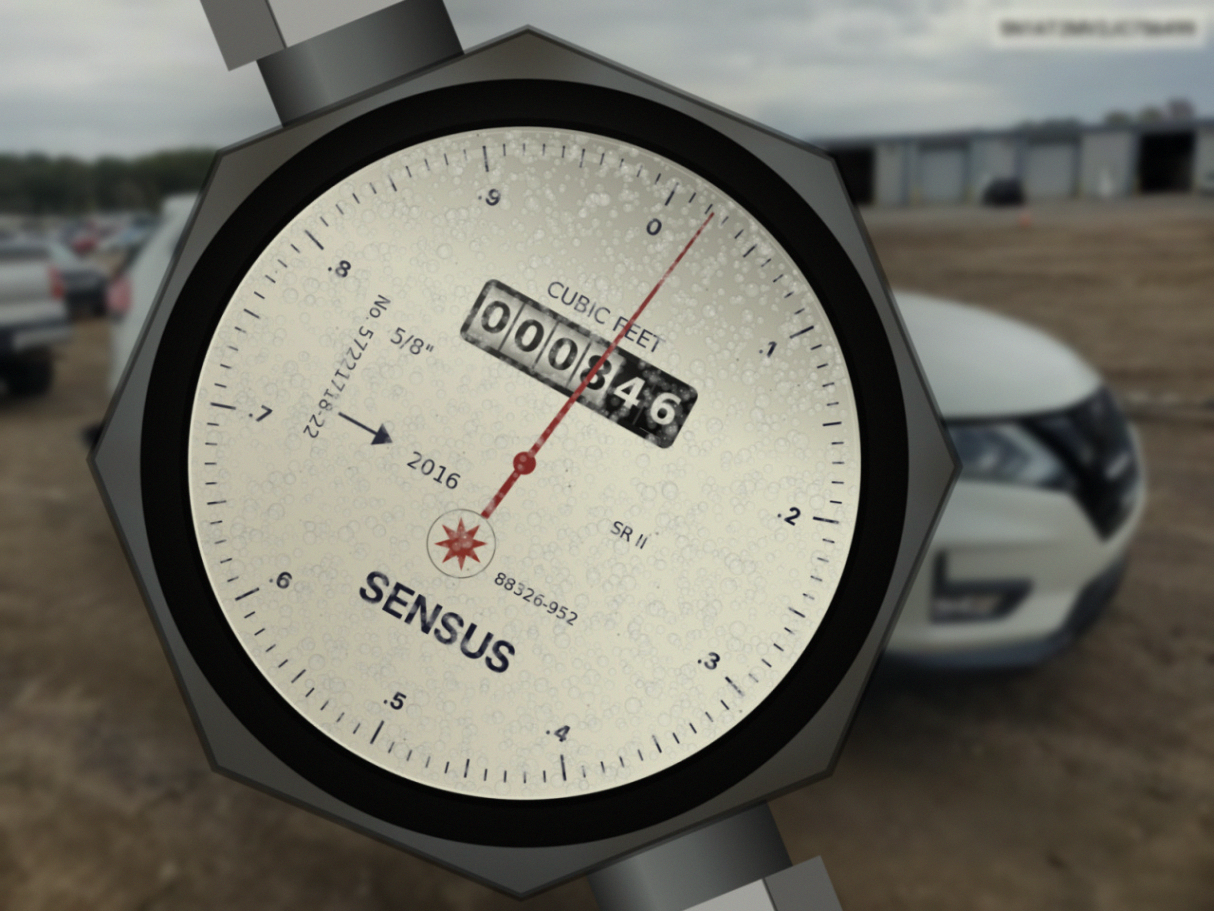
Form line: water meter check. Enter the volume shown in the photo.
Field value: 846.02 ft³
